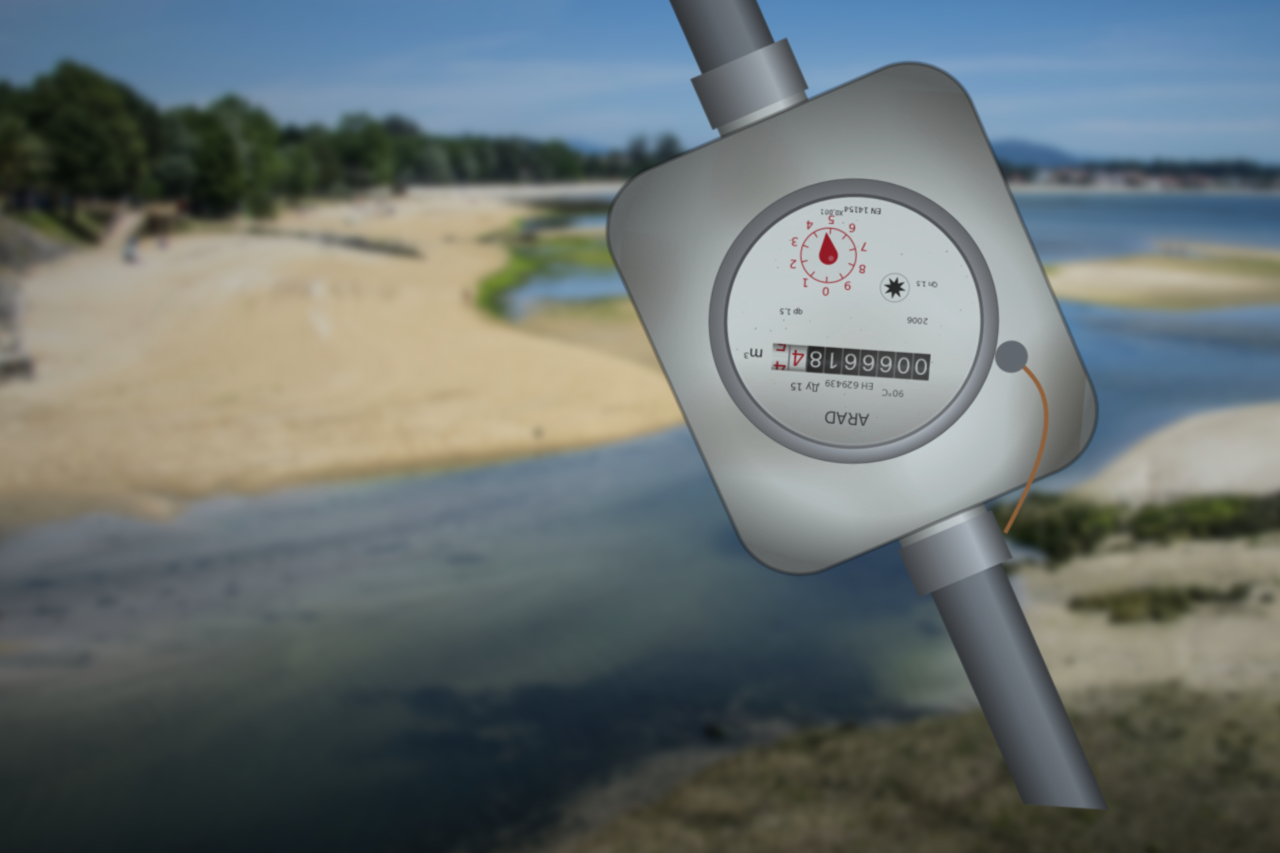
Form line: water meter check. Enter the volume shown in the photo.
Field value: 66618.444 m³
